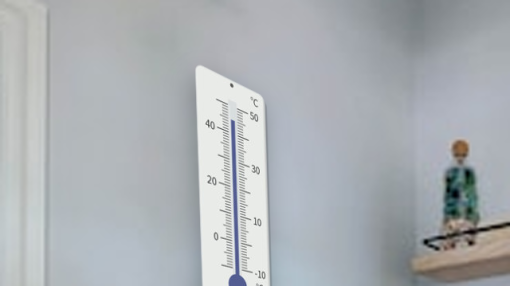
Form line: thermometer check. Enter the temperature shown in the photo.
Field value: 45 °C
